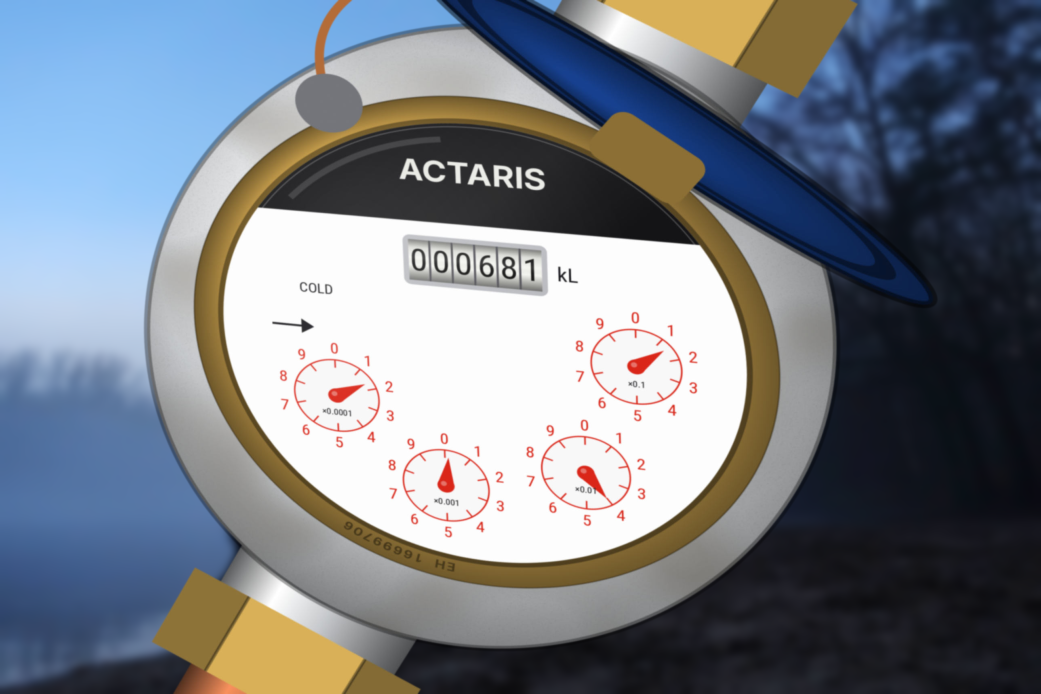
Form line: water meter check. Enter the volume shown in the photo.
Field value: 681.1401 kL
